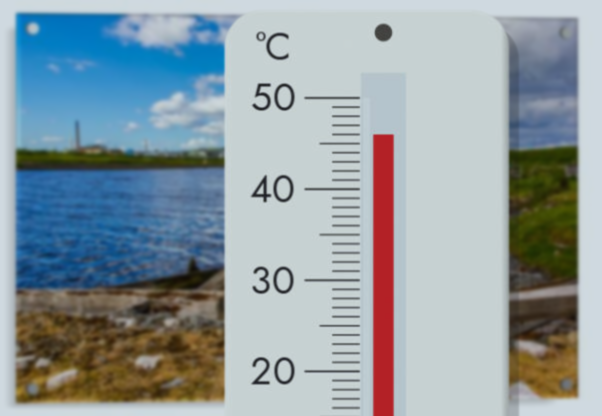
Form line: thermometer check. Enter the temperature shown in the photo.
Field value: 46 °C
